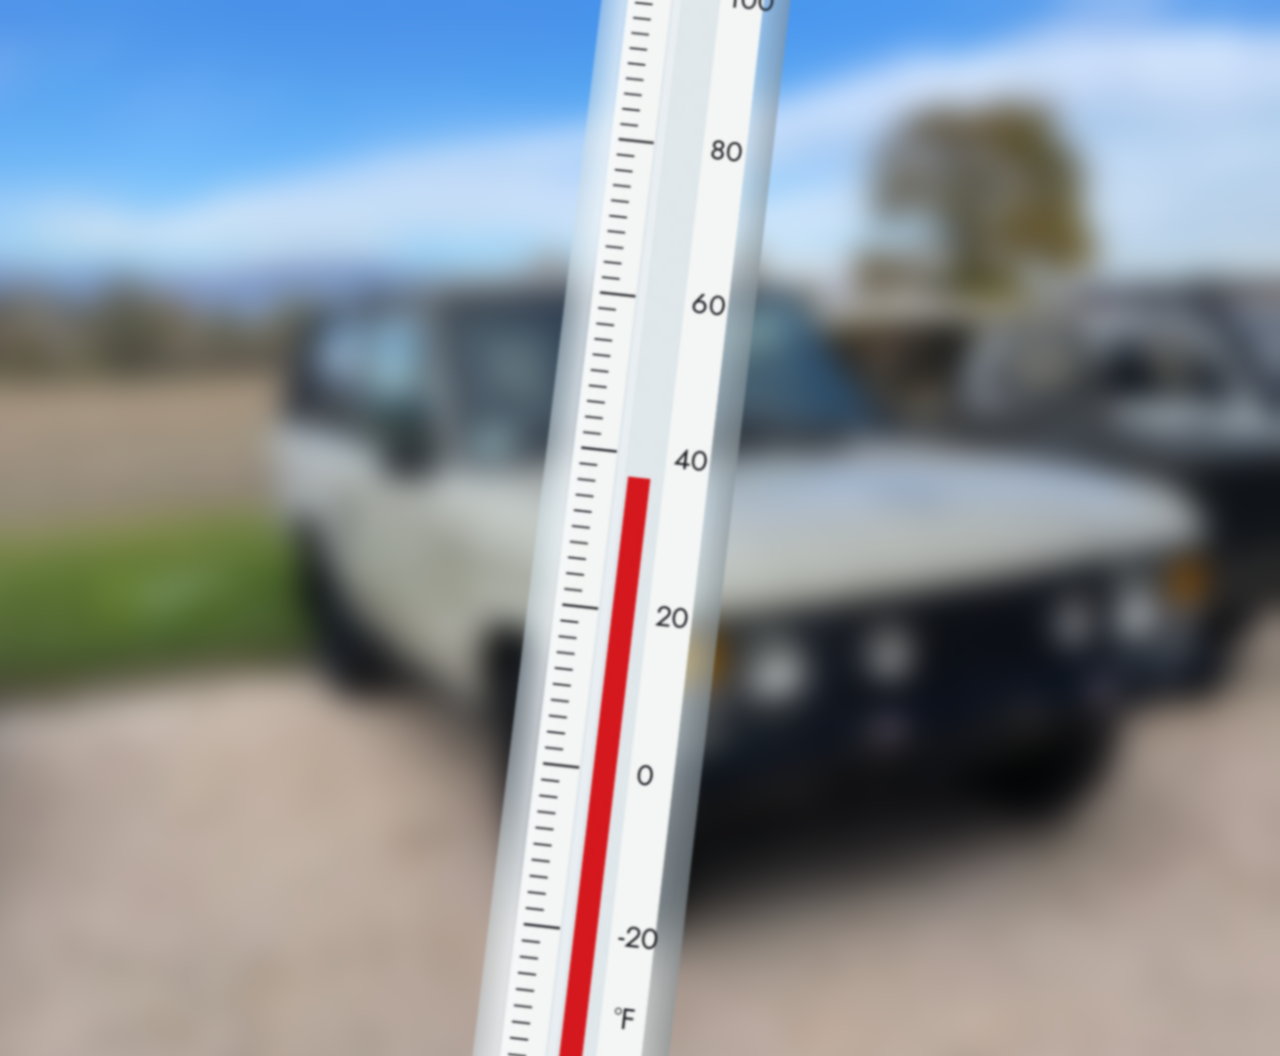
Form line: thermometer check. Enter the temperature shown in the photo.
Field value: 37 °F
